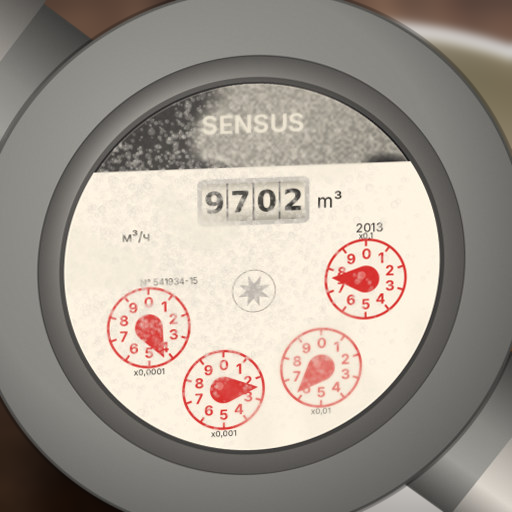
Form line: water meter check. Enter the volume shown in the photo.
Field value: 9702.7624 m³
